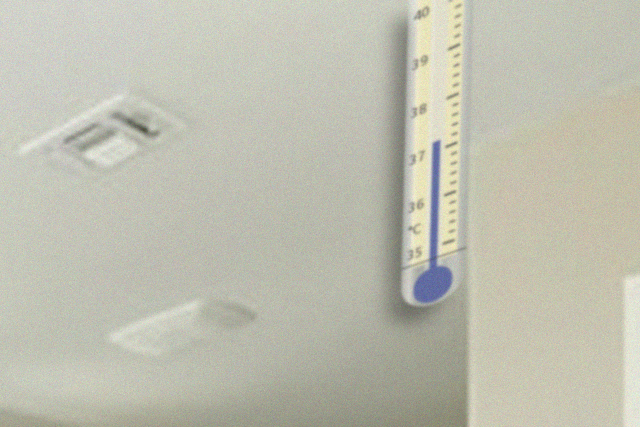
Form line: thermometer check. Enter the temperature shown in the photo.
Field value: 37.2 °C
